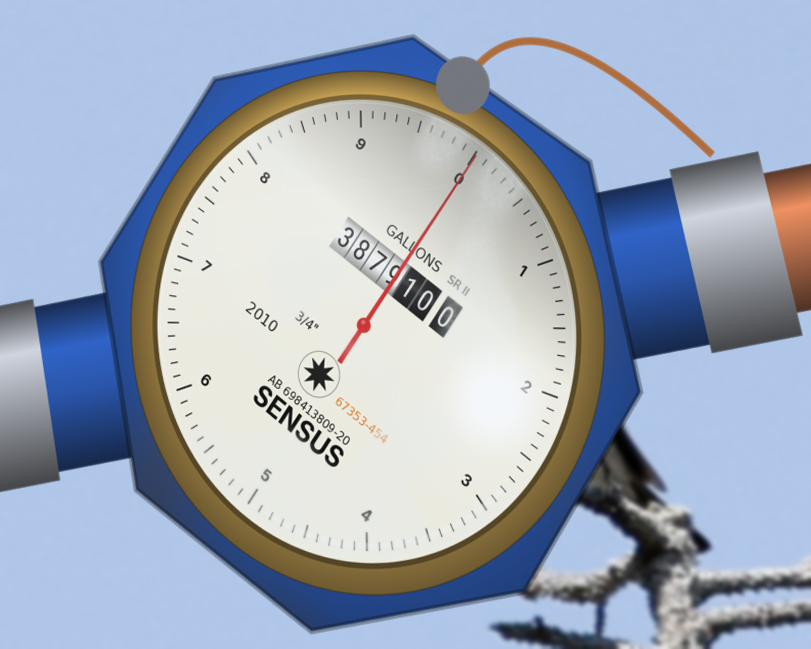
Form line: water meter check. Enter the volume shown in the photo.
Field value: 3879100.0 gal
